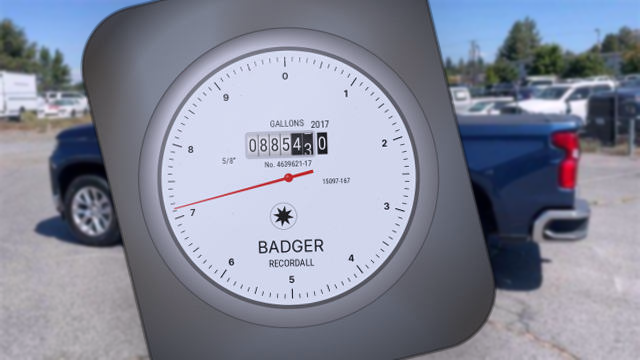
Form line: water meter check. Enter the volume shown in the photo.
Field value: 885427.1 gal
